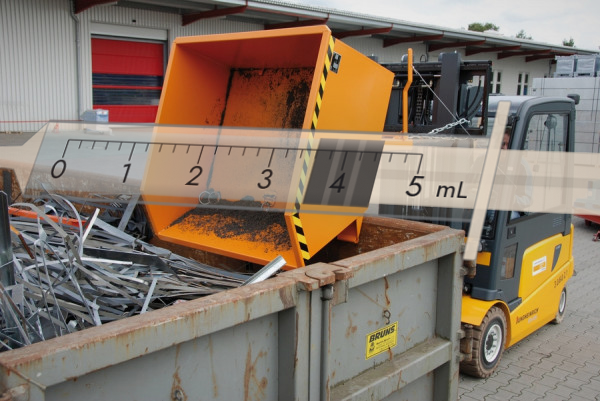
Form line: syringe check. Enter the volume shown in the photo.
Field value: 3.6 mL
